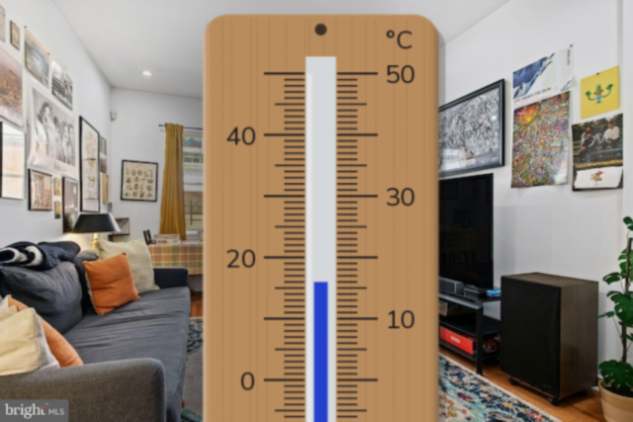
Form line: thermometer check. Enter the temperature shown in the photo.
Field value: 16 °C
